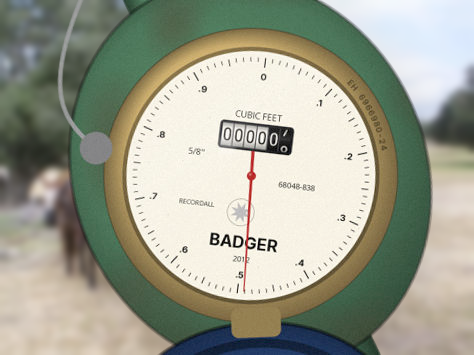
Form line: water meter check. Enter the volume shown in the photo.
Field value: 7.49 ft³
